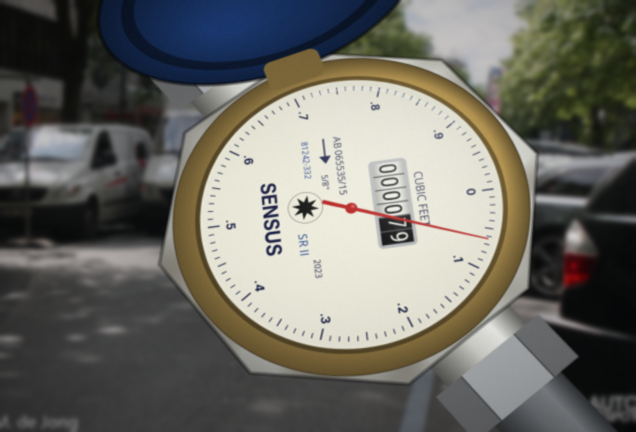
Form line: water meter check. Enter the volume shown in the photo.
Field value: 79.06 ft³
